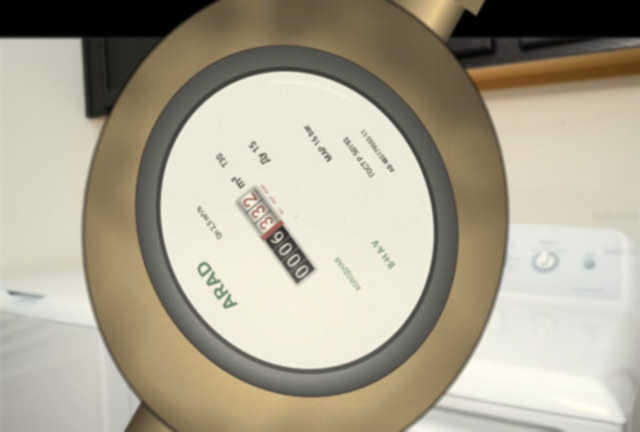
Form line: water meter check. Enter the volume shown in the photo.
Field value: 6.332 m³
